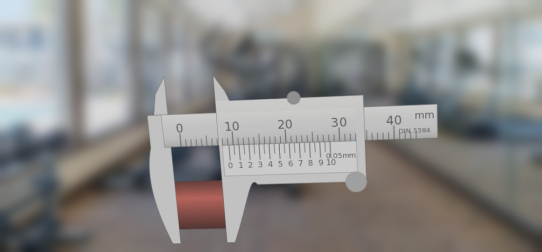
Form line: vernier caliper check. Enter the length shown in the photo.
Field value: 9.2 mm
